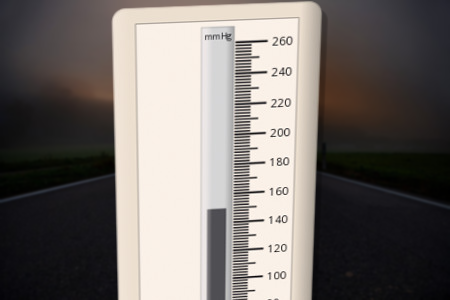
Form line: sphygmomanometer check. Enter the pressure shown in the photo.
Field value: 150 mmHg
